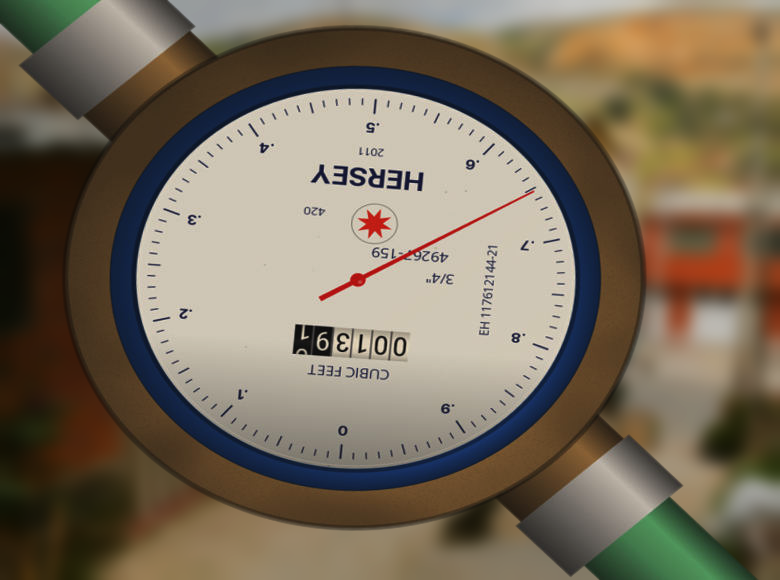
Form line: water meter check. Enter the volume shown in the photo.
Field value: 1390.65 ft³
